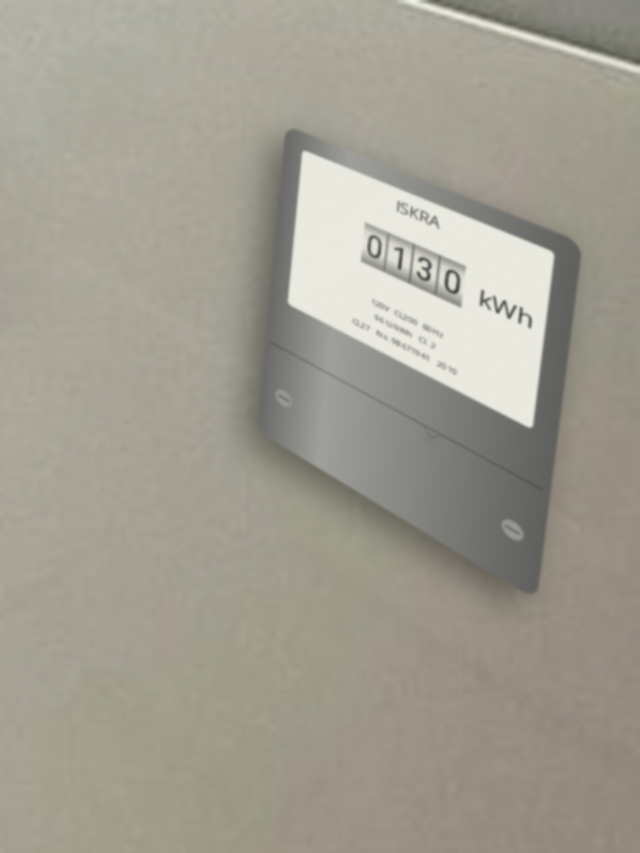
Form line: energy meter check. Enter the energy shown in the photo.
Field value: 130 kWh
